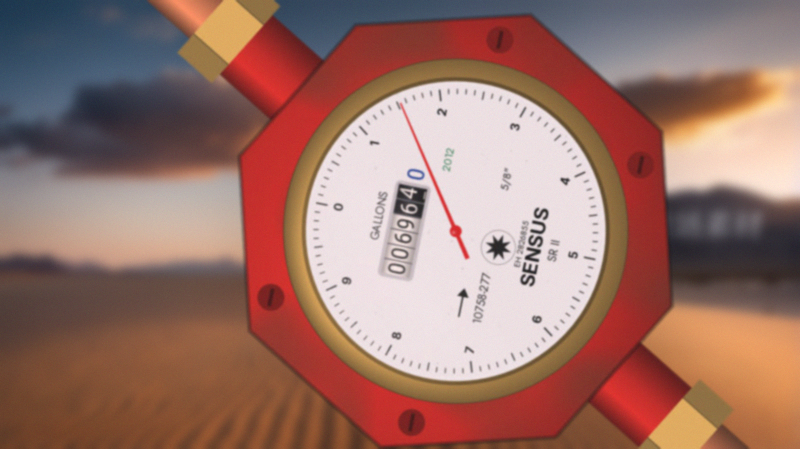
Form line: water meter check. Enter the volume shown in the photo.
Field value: 69641.5 gal
